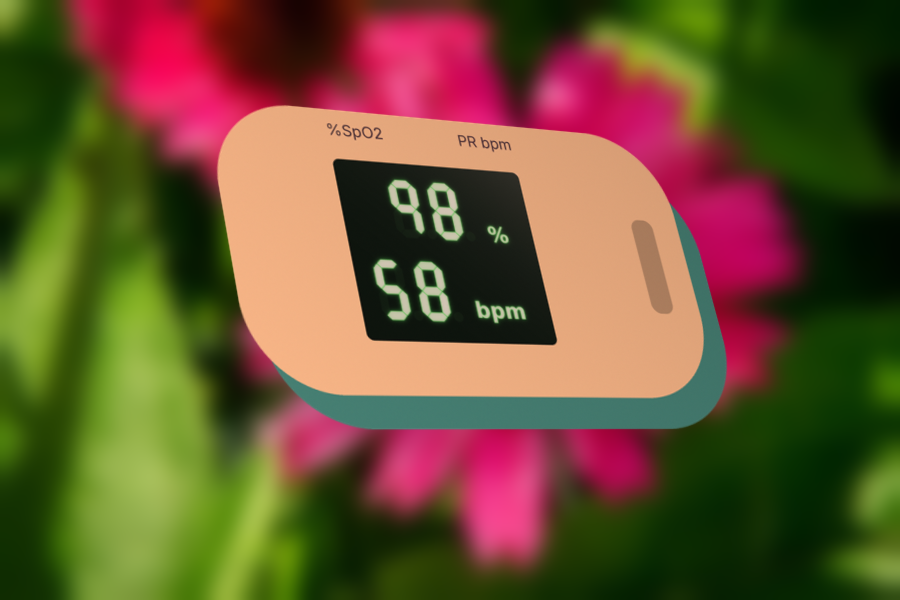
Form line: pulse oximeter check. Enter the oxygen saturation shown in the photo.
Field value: 98 %
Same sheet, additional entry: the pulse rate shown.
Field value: 58 bpm
